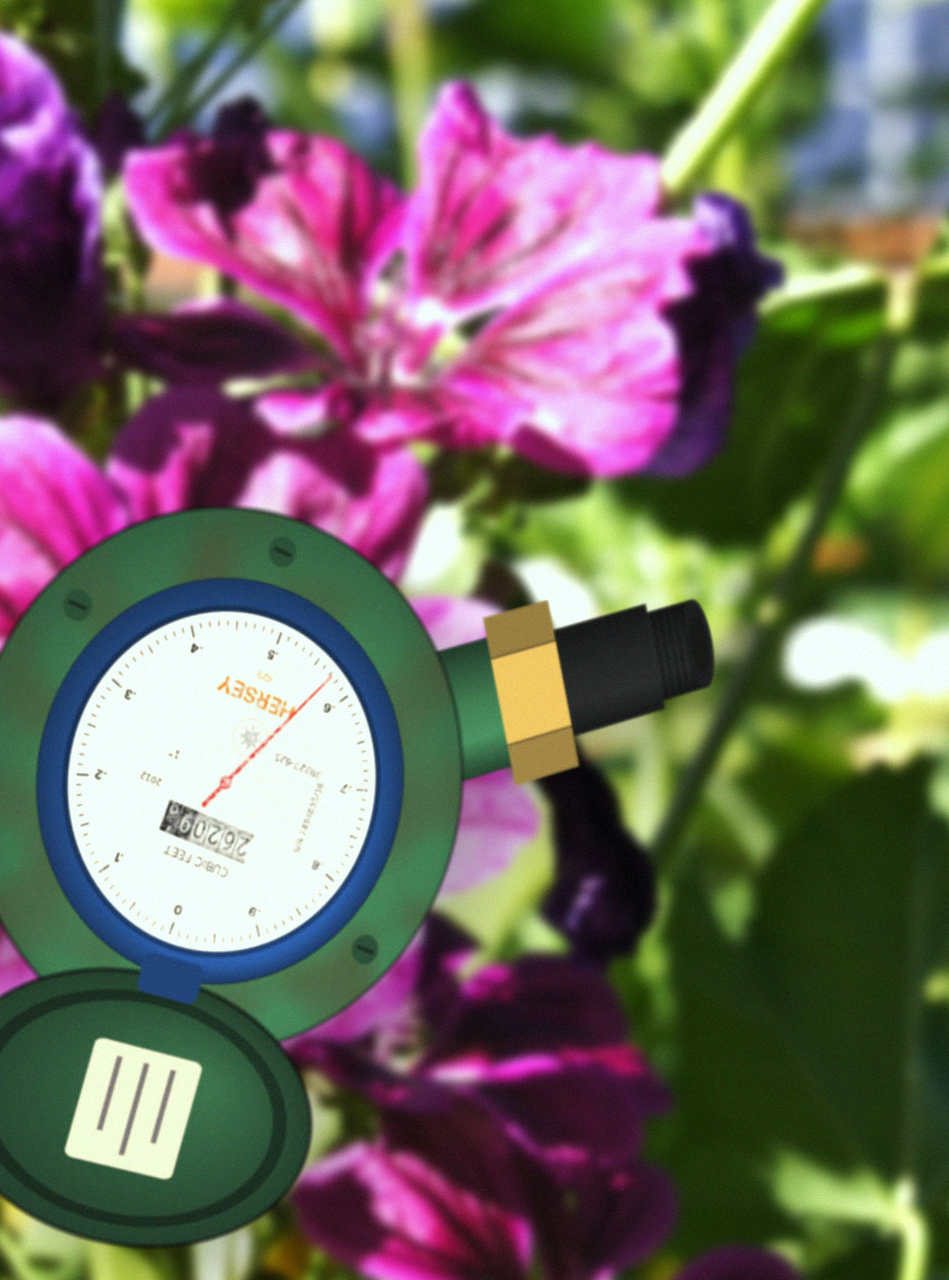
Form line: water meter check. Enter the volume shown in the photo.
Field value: 262097.57 ft³
